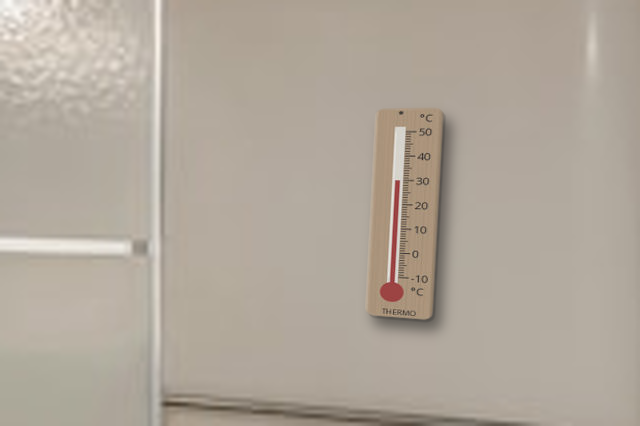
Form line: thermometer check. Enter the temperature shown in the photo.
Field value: 30 °C
